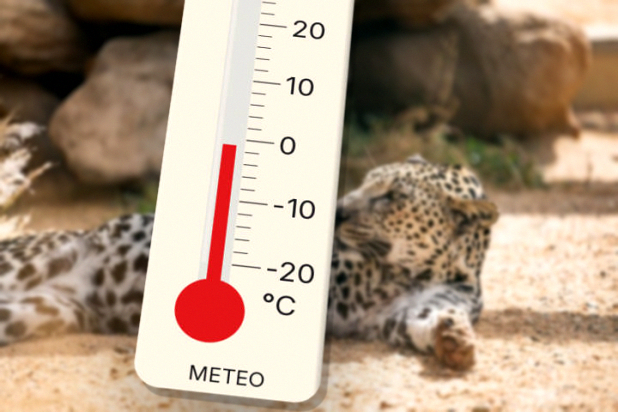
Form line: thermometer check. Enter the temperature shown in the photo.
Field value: -1 °C
